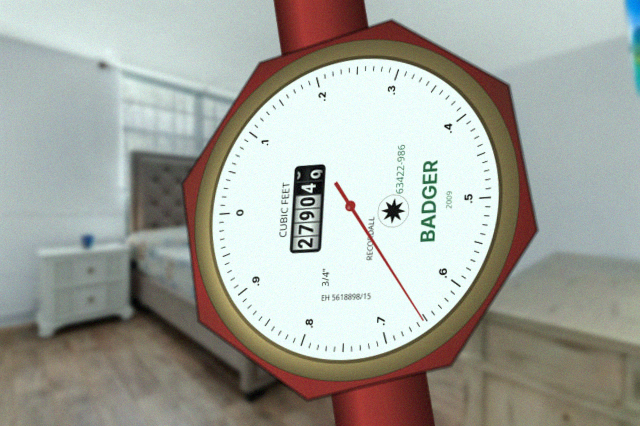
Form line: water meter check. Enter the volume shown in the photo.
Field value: 279048.65 ft³
